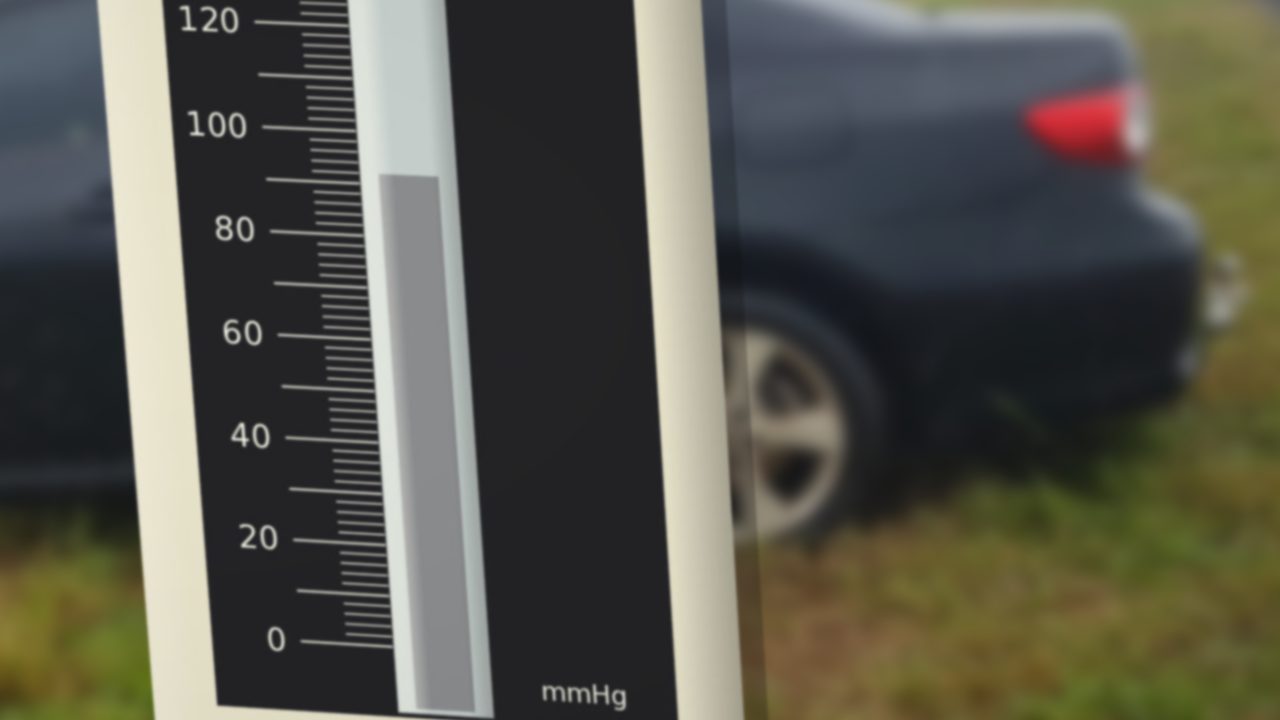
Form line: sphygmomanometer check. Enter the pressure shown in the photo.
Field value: 92 mmHg
